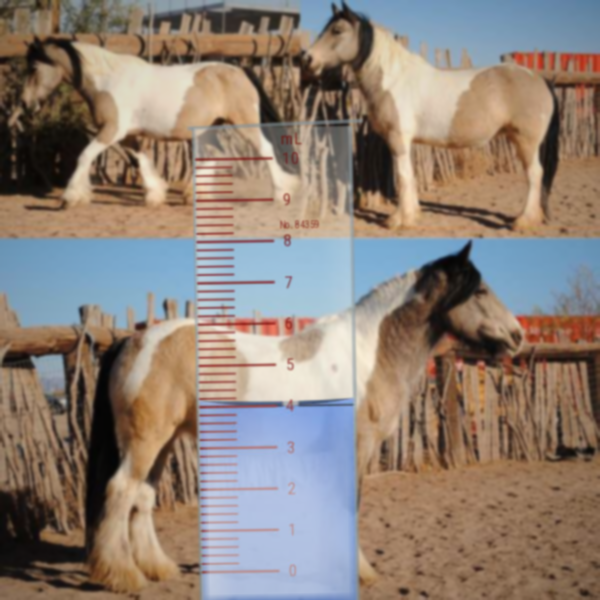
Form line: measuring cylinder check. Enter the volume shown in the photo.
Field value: 4 mL
